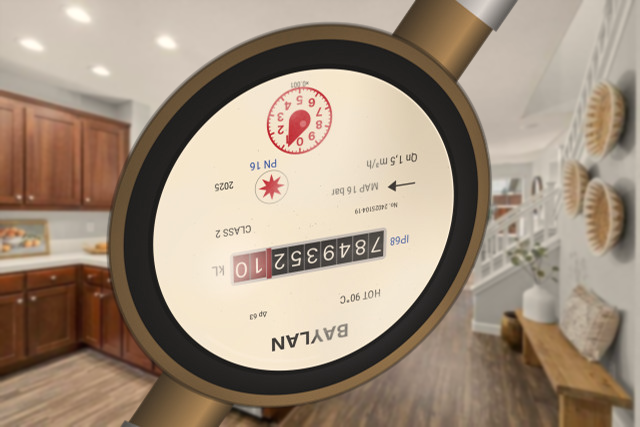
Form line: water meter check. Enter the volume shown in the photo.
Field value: 7849352.100 kL
